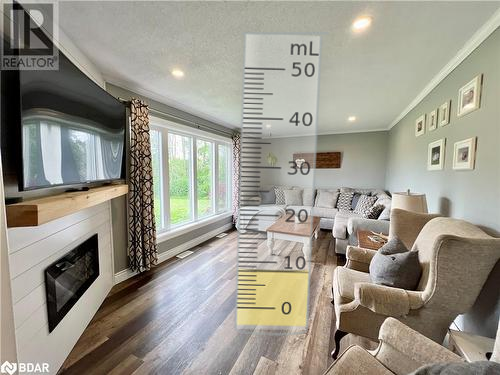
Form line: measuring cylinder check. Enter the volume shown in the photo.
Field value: 8 mL
